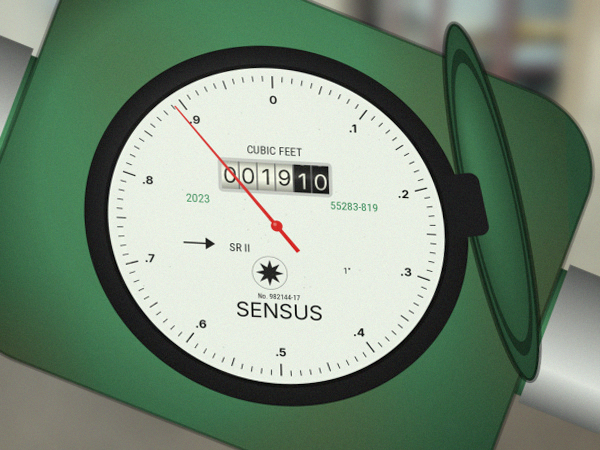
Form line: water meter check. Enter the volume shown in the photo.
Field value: 1909.89 ft³
